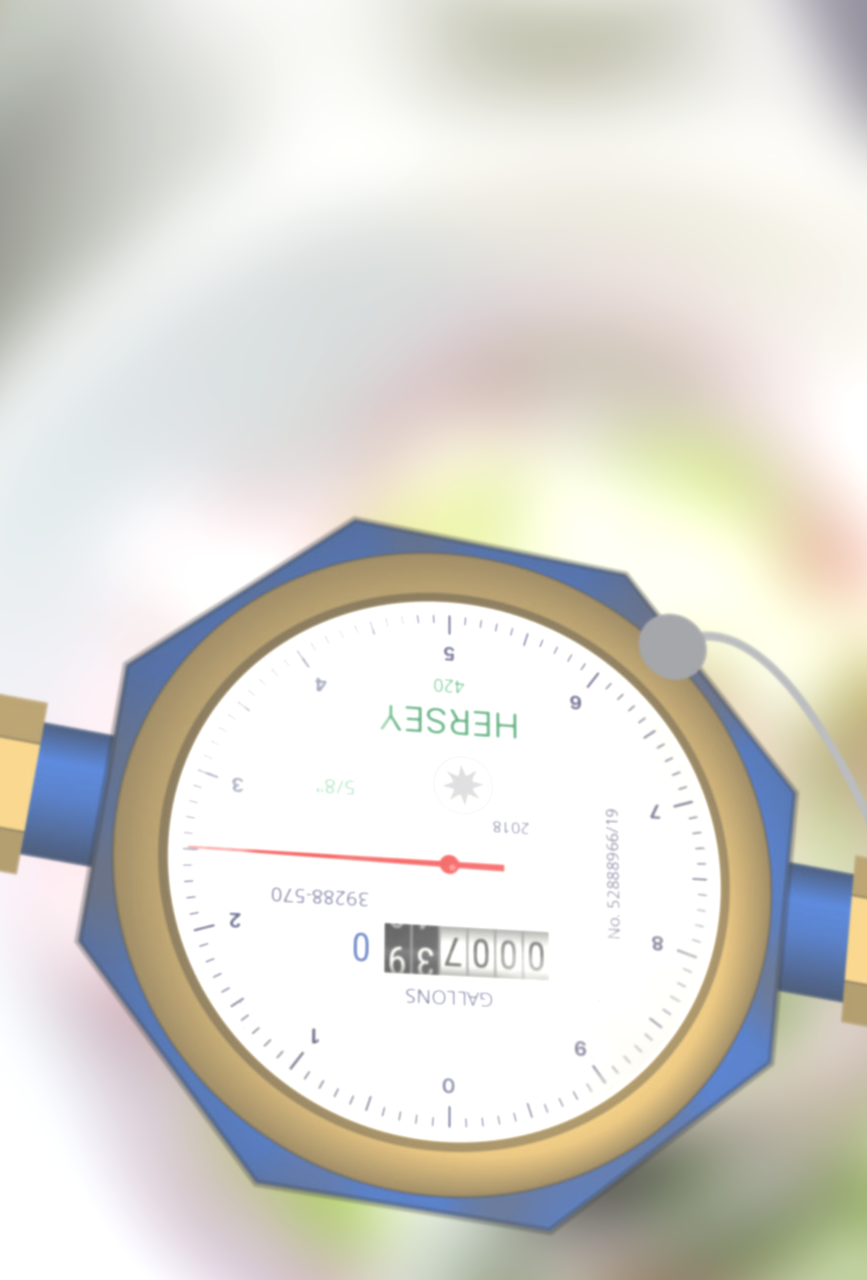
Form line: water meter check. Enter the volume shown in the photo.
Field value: 7392.5 gal
